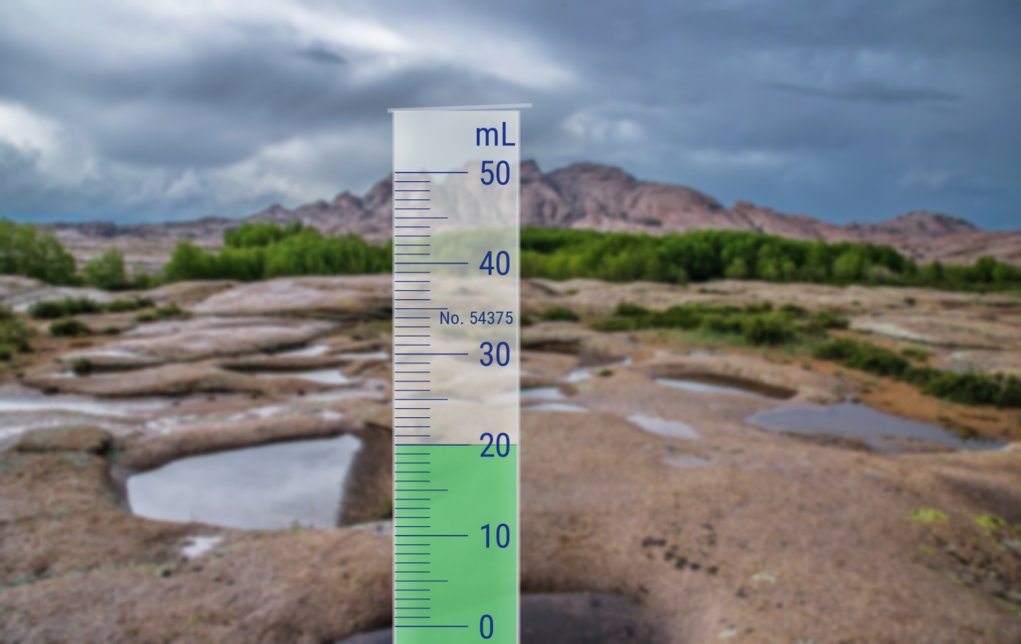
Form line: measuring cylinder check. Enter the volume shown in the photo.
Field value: 20 mL
